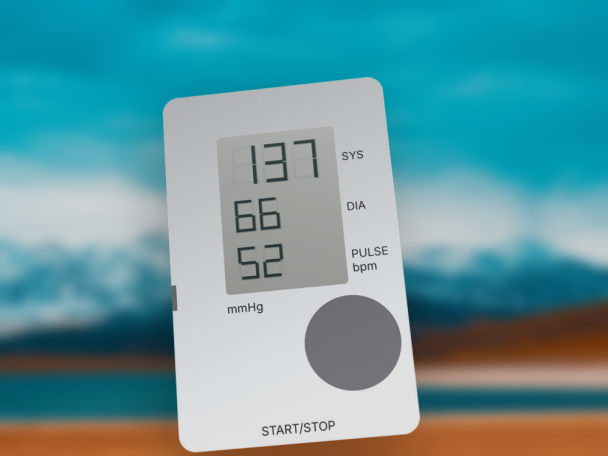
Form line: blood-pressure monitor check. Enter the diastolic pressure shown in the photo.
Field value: 66 mmHg
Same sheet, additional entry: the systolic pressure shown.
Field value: 137 mmHg
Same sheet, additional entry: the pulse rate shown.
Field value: 52 bpm
